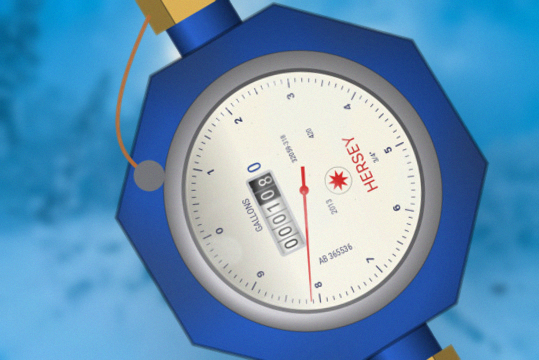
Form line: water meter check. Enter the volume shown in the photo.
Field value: 1078.1 gal
